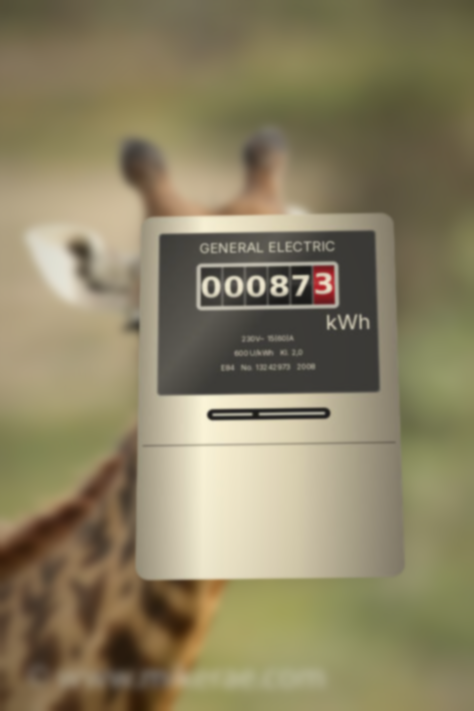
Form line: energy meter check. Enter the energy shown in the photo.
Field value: 87.3 kWh
